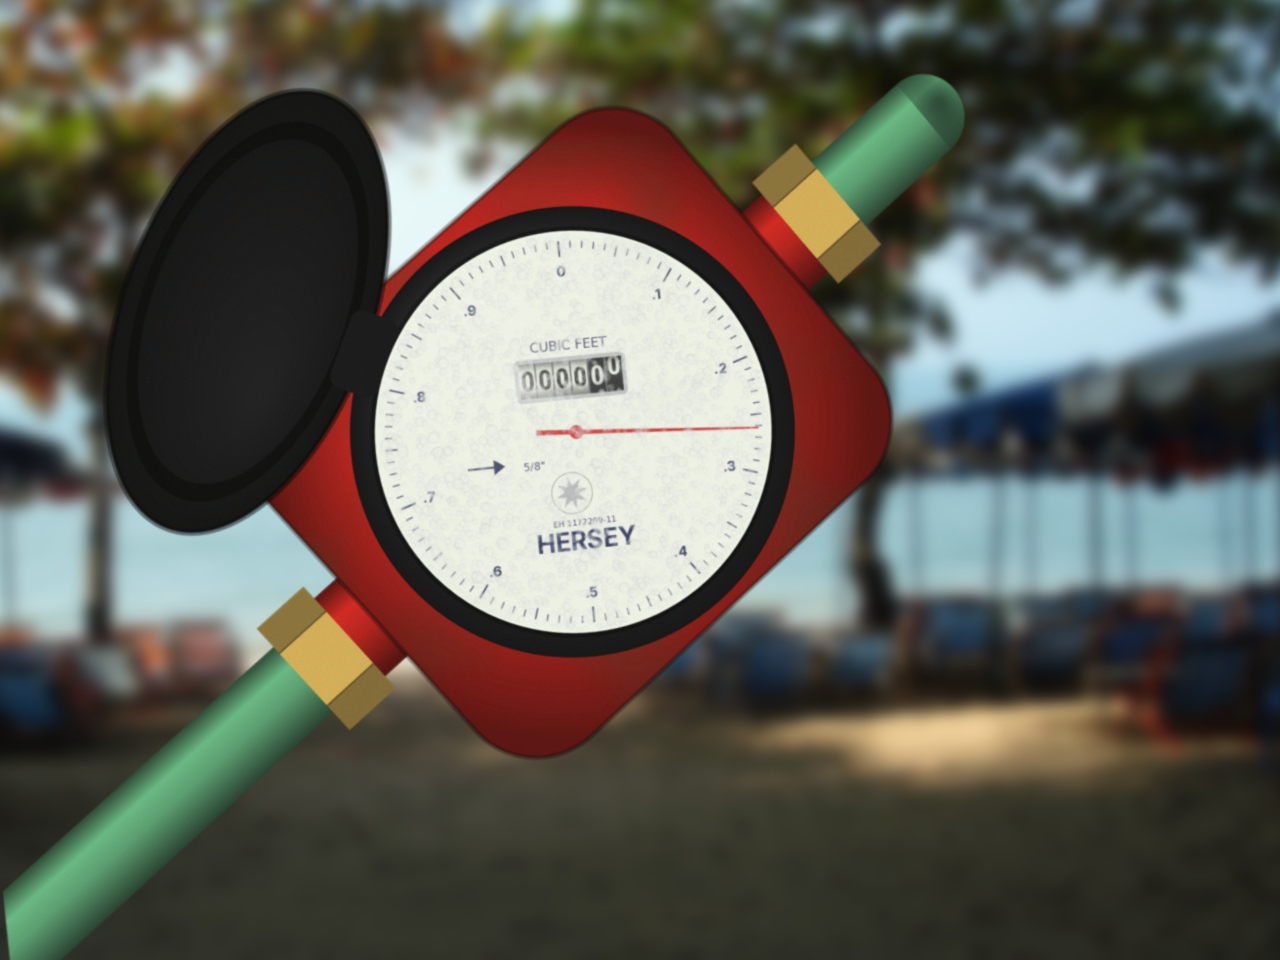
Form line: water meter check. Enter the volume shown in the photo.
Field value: 0.26 ft³
